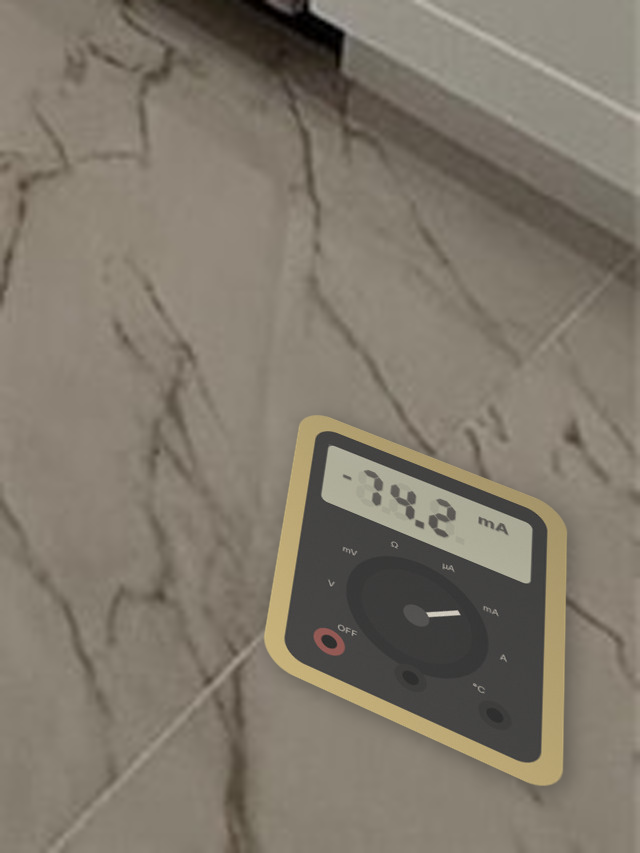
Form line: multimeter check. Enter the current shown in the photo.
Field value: -74.2 mA
